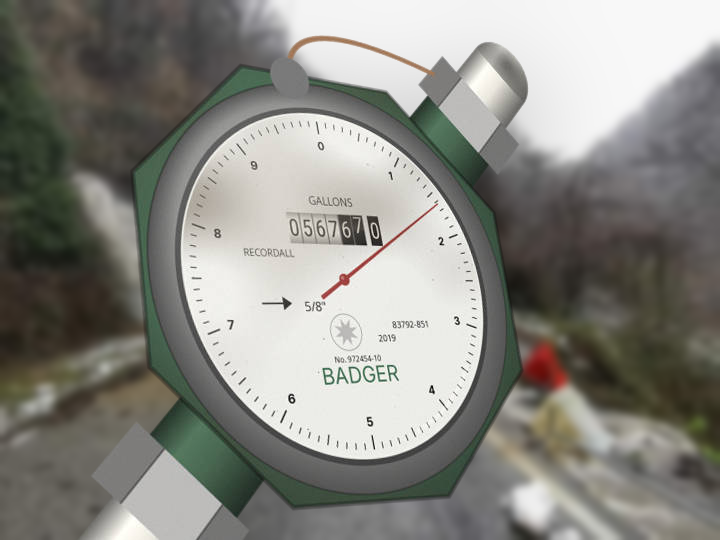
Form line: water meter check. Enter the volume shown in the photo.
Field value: 567671.6 gal
